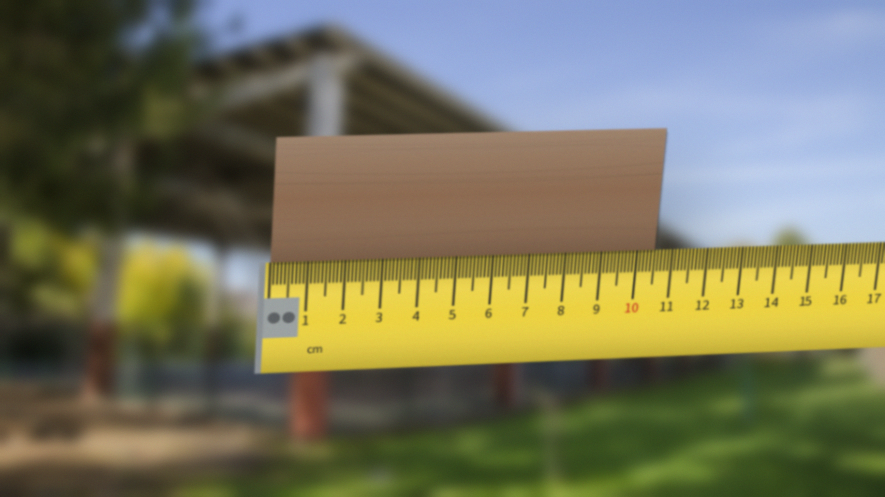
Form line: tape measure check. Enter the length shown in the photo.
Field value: 10.5 cm
